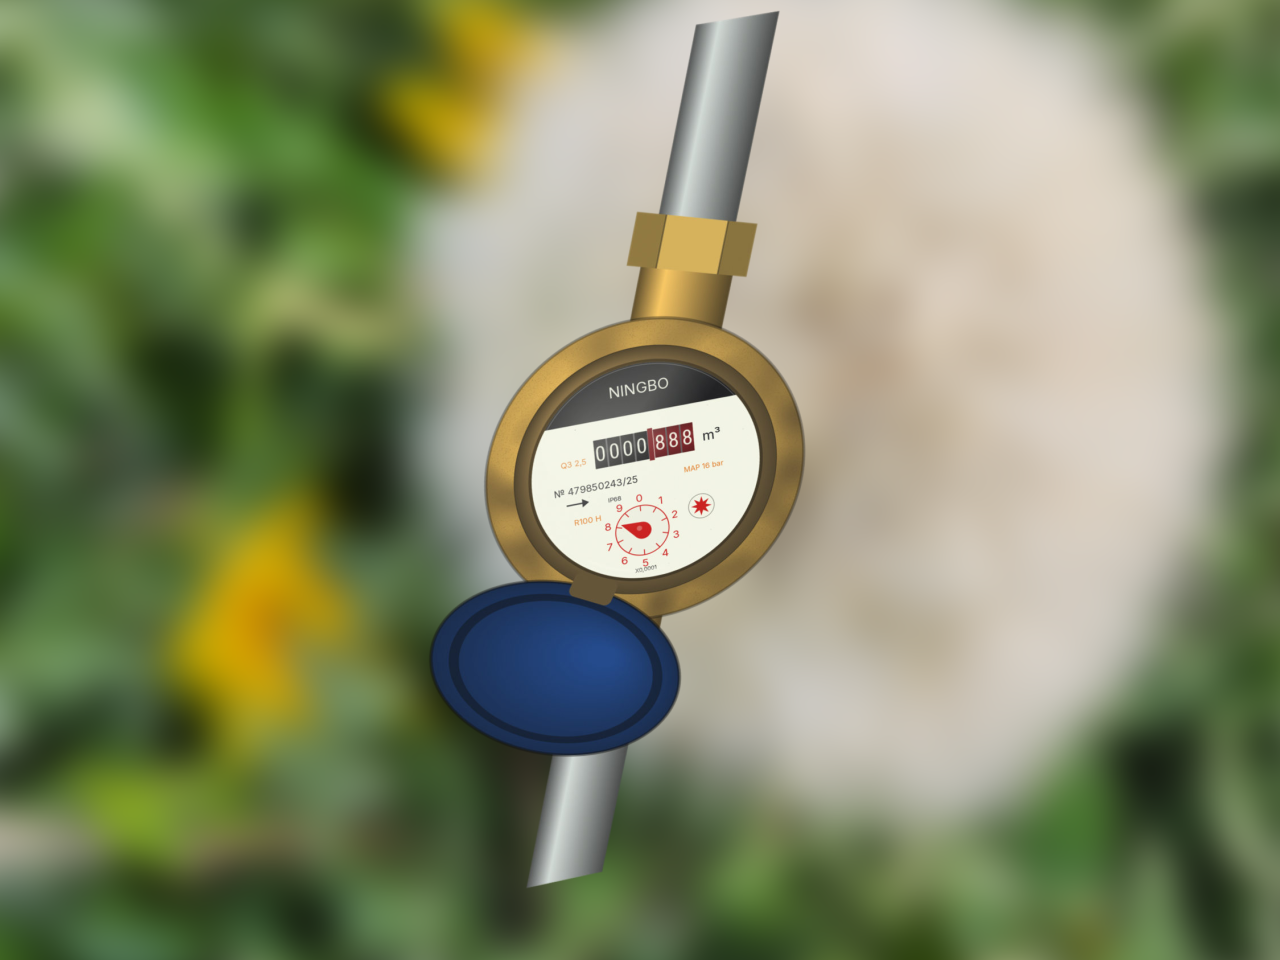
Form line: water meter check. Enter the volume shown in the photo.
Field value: 0.8888 m³
